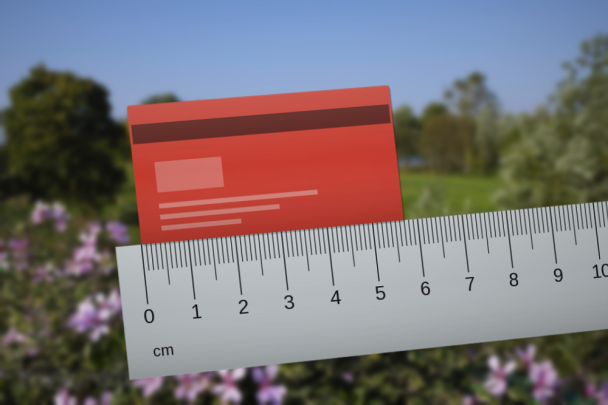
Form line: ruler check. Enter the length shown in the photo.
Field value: 5.7 cm
